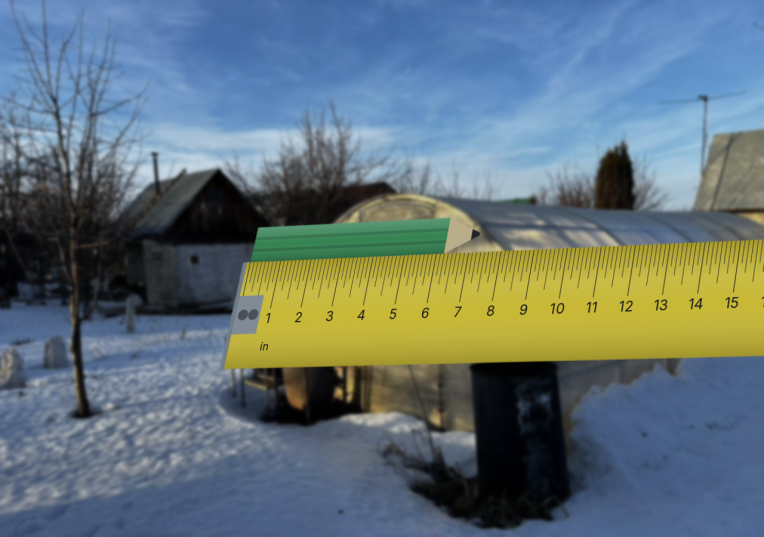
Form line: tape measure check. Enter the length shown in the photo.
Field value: 7.25 in
